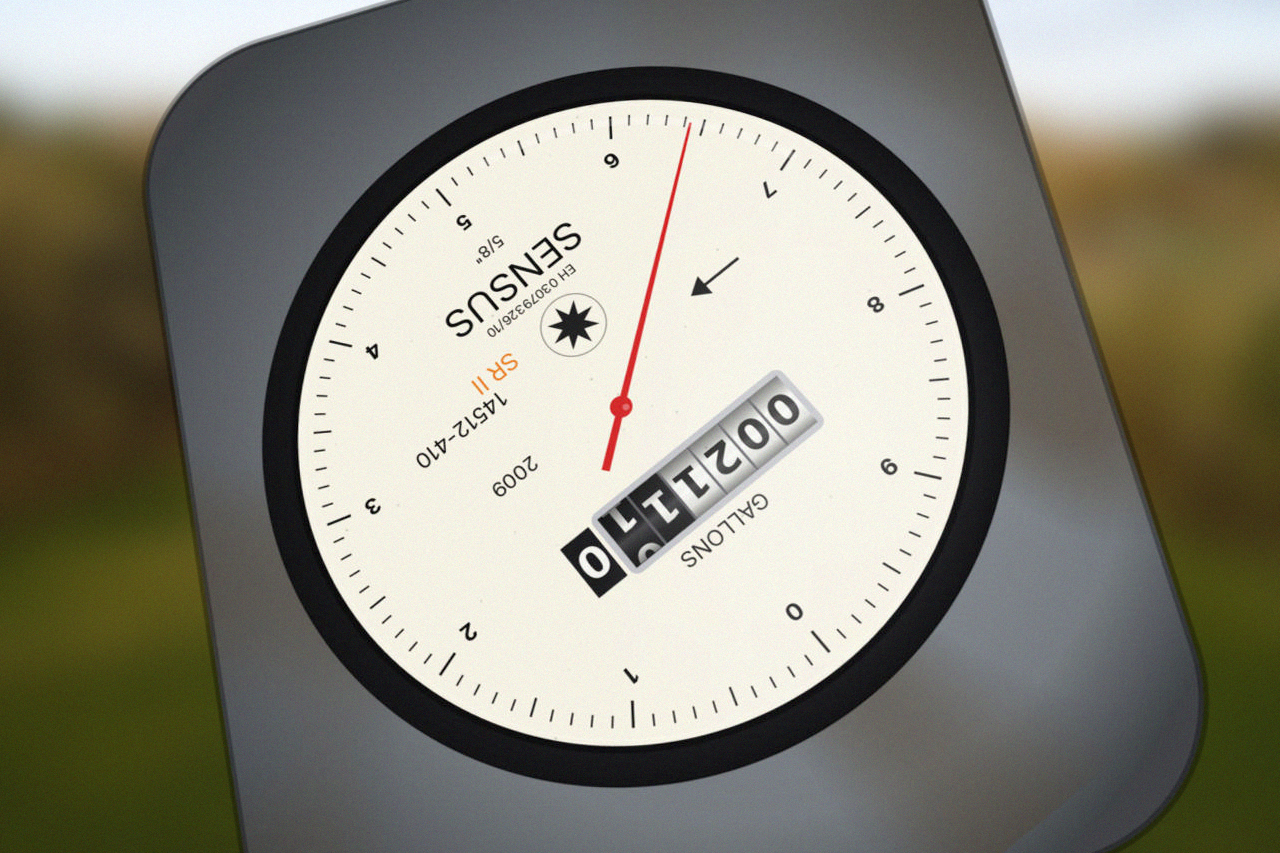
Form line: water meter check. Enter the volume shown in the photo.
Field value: 21106.4 gal
